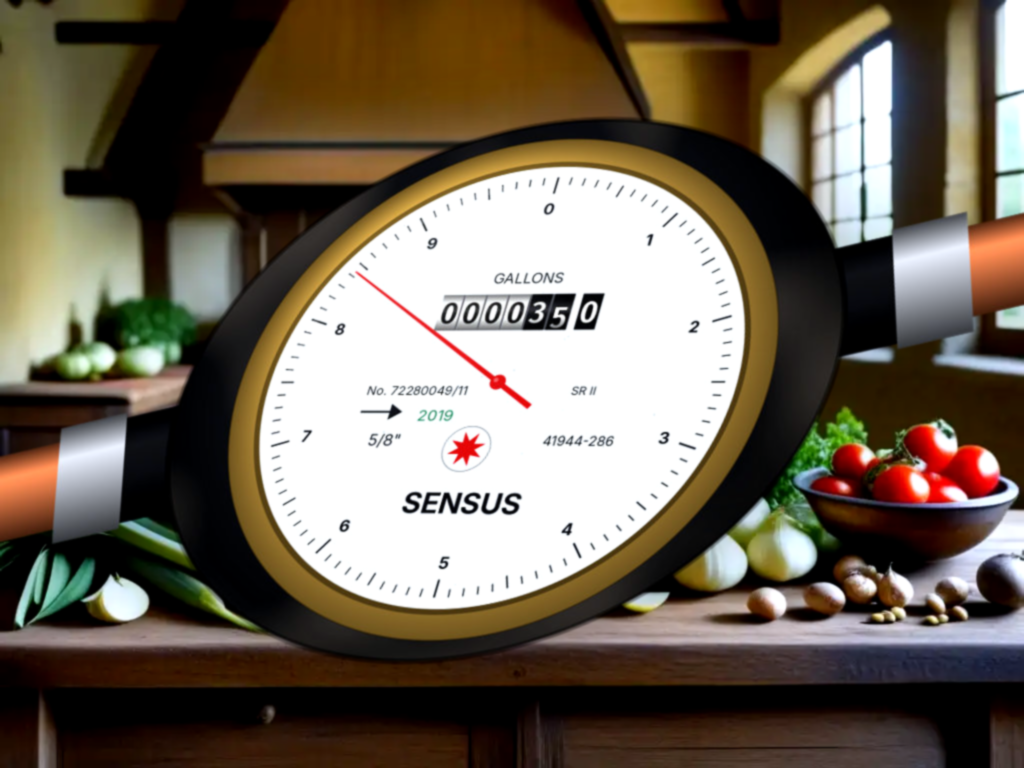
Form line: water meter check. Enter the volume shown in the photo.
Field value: 348.4 gal
